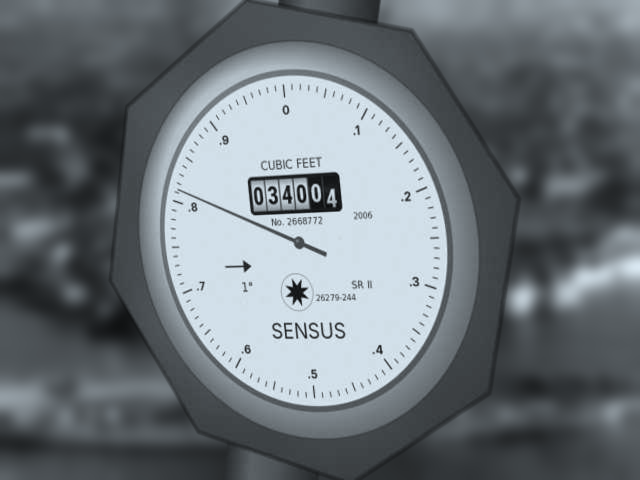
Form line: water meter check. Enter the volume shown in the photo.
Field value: 34003.81 ft³
